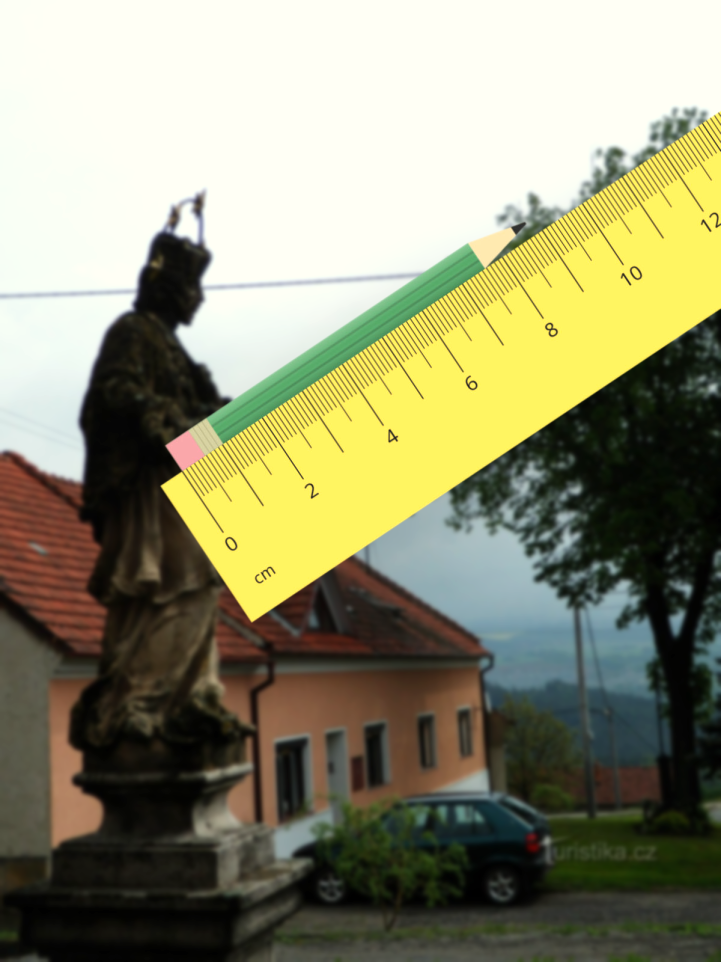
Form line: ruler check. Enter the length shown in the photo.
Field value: 8.8 cm
